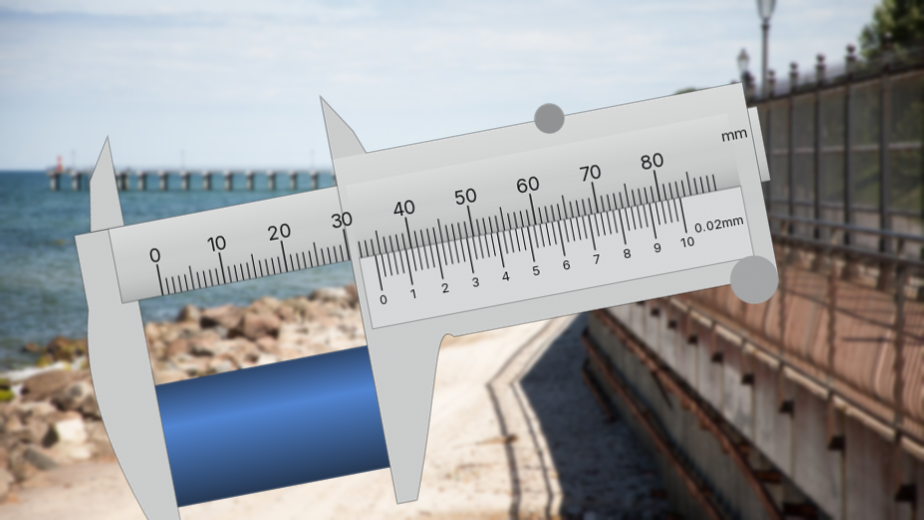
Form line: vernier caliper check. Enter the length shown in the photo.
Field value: 34.2 mm
